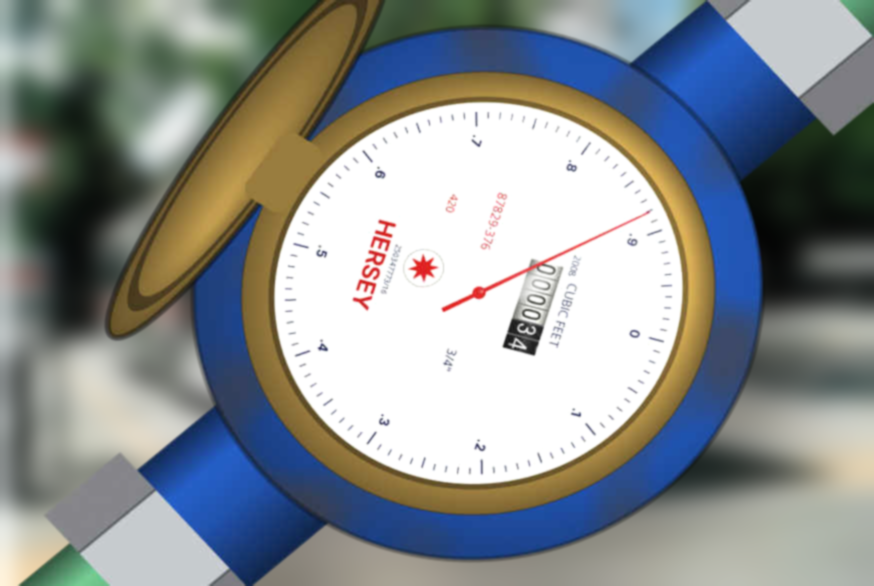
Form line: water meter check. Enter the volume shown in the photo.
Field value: 33.88 ft³
